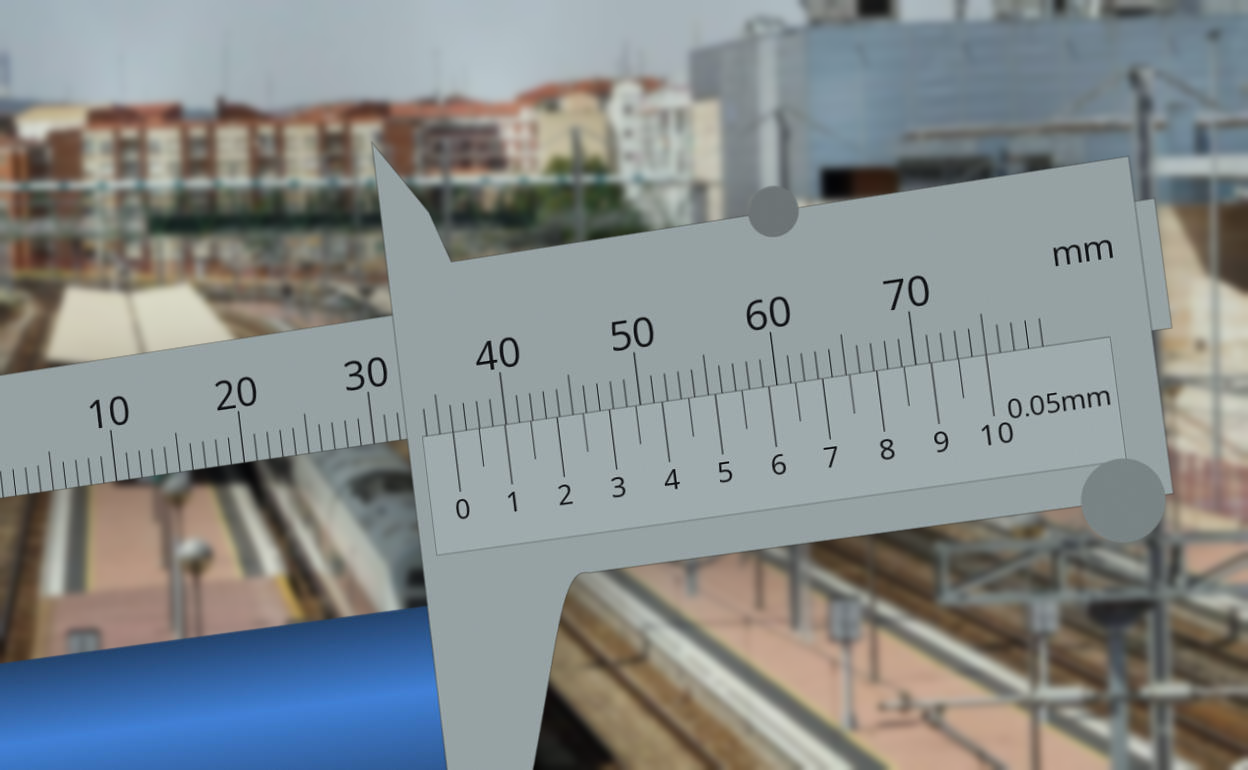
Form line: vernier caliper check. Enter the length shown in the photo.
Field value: 36.0 mm
